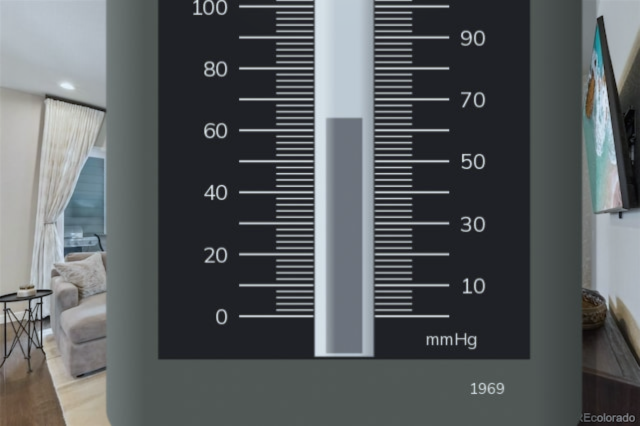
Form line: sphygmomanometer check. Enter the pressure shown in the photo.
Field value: 64 mmHg
